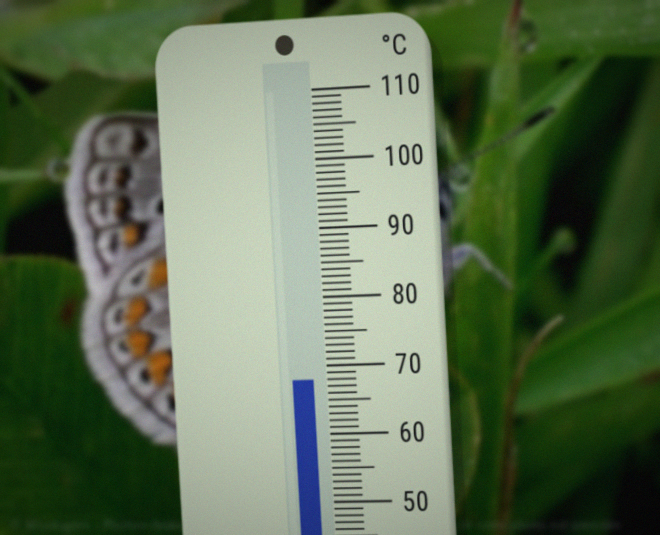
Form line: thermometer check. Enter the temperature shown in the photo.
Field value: 68 °C
